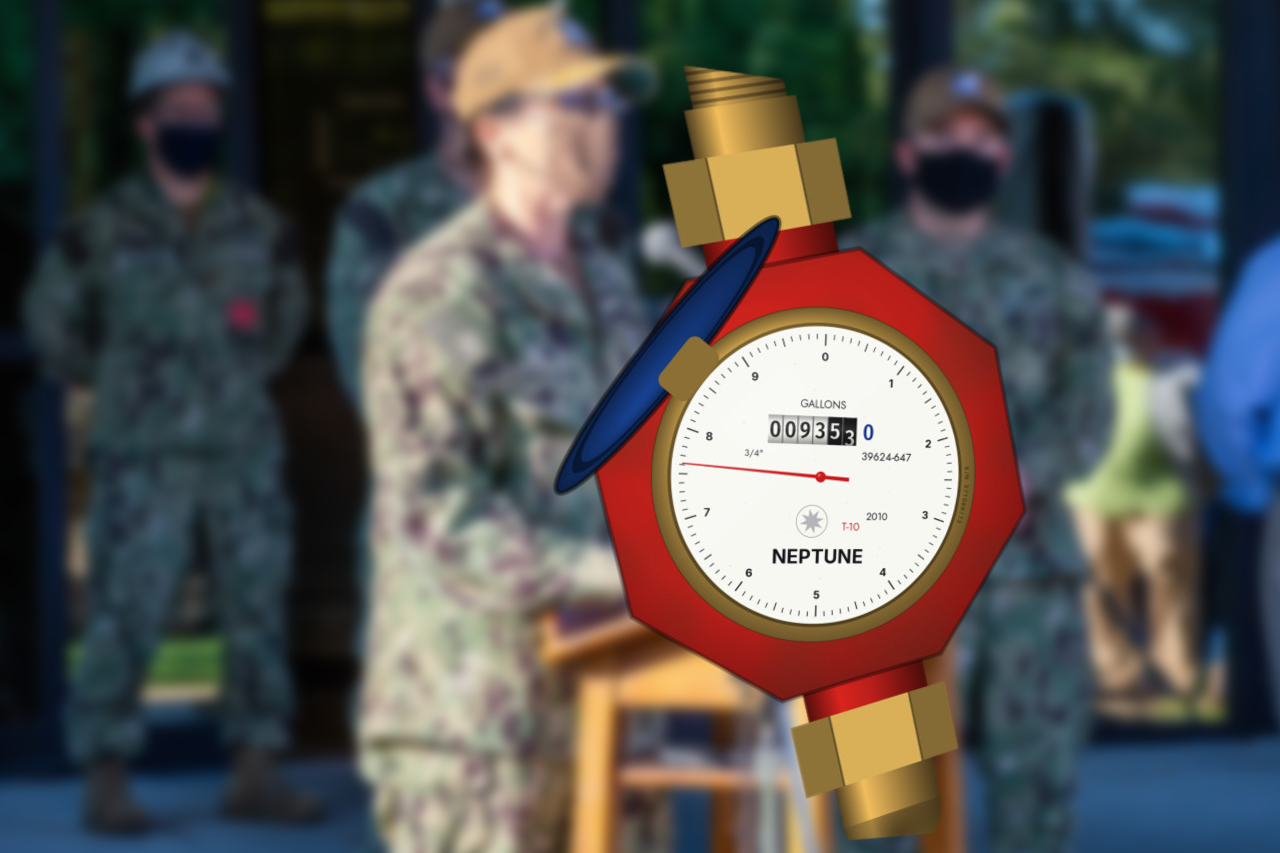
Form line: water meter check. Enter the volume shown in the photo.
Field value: 93527.6 gal
